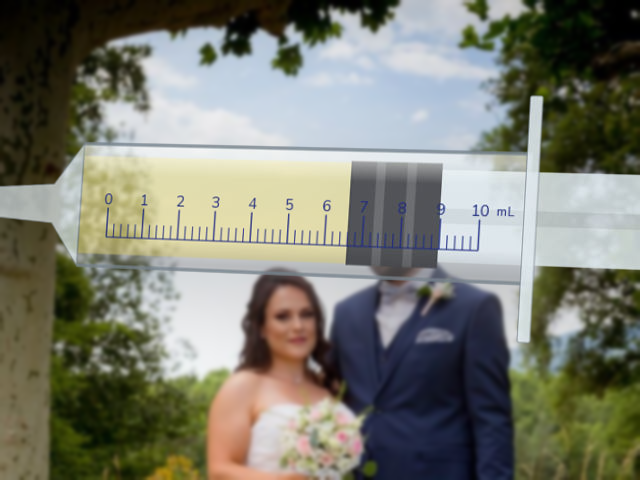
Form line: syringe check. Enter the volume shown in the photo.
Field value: 6.6 mL
